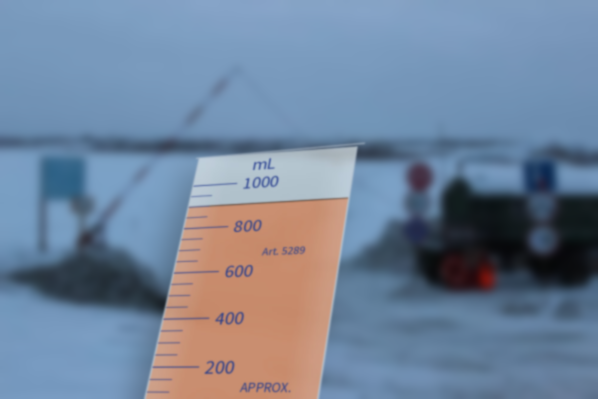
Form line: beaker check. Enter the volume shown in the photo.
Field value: 900 mL
